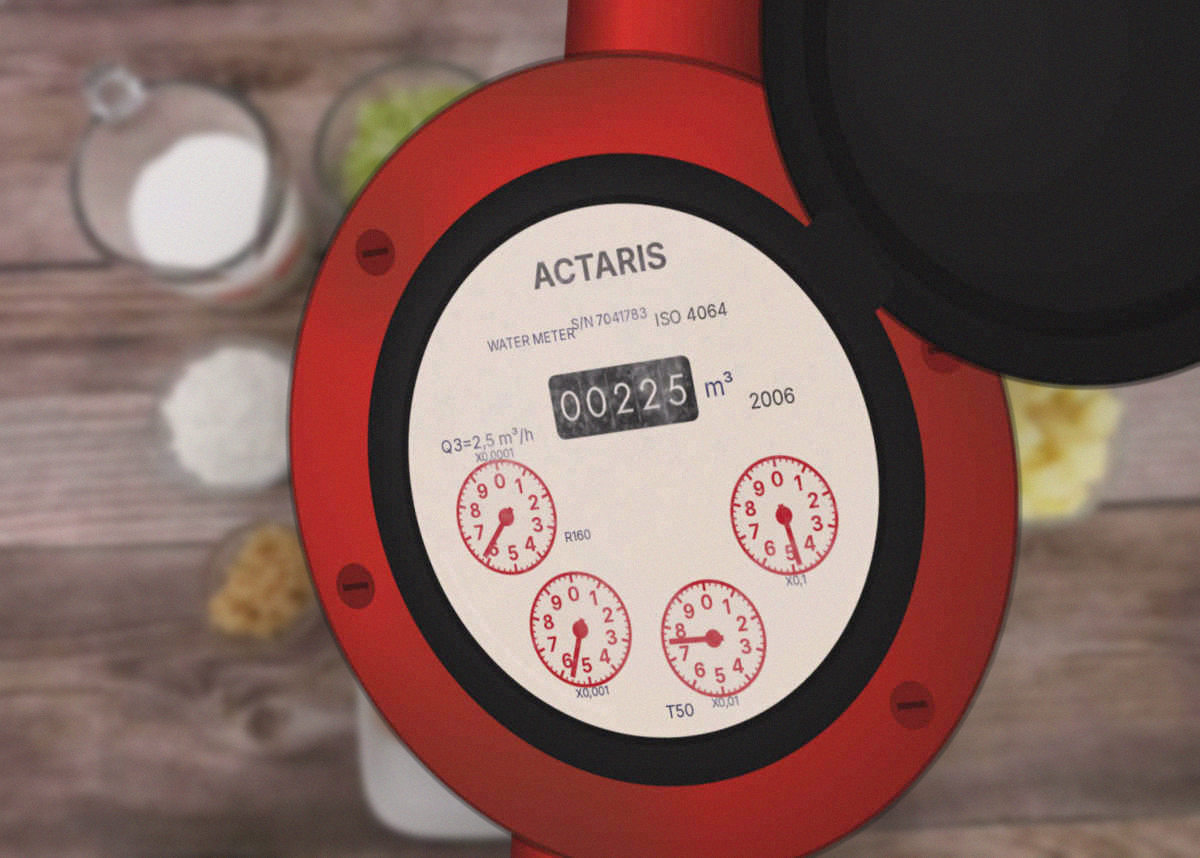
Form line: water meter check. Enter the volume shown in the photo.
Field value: 225.4756 m³
